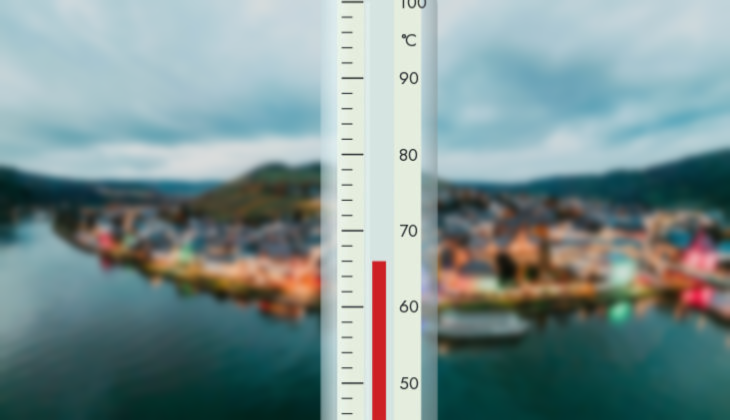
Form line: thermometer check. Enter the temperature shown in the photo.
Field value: 66 °C
